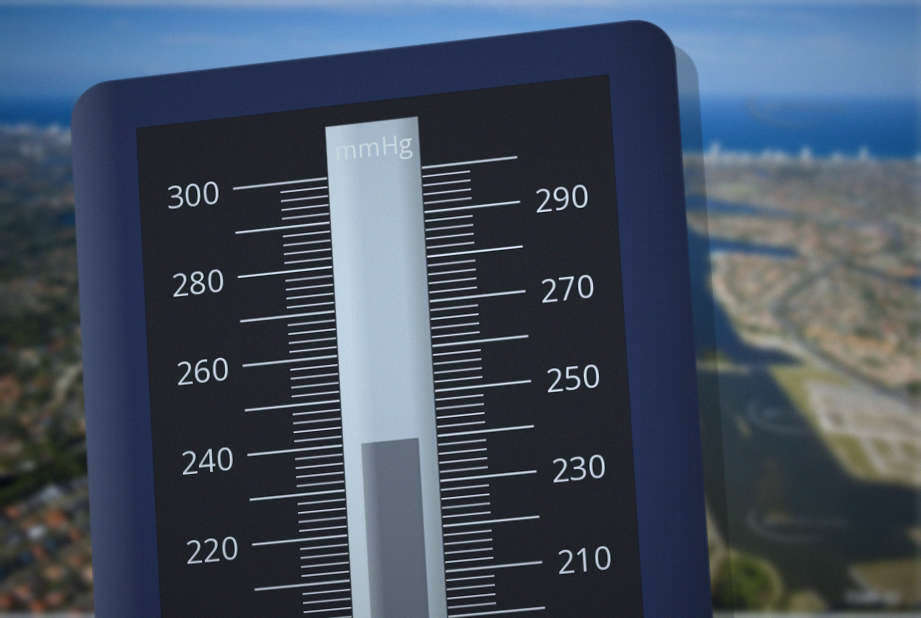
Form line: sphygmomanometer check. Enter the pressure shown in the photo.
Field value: 240 mmHg
